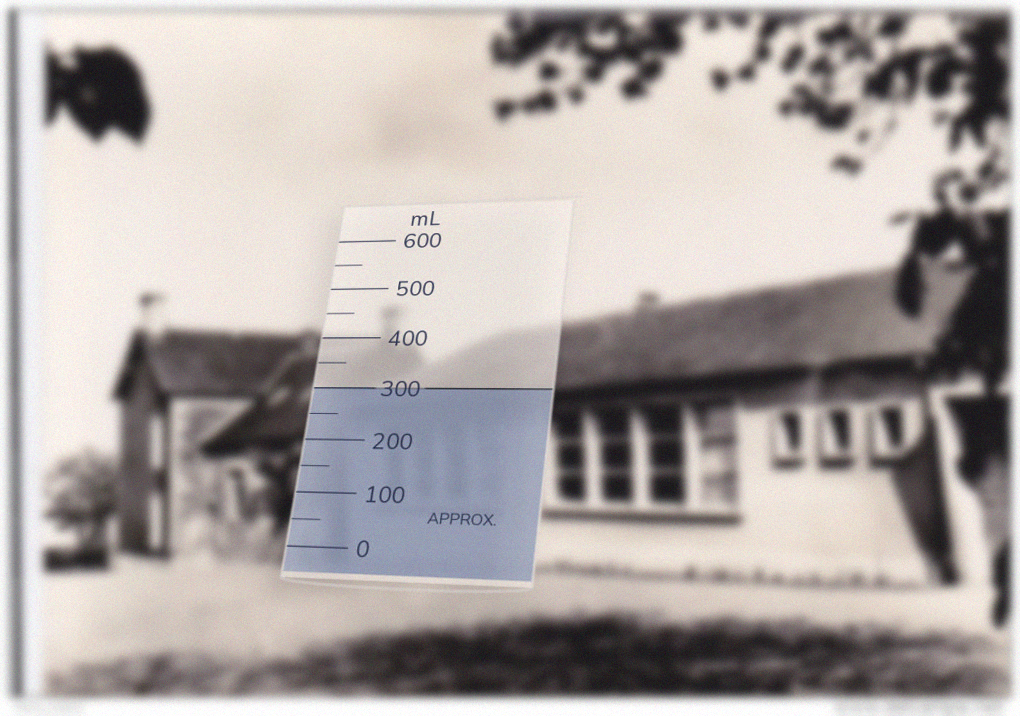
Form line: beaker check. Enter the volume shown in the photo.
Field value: 300 mL
